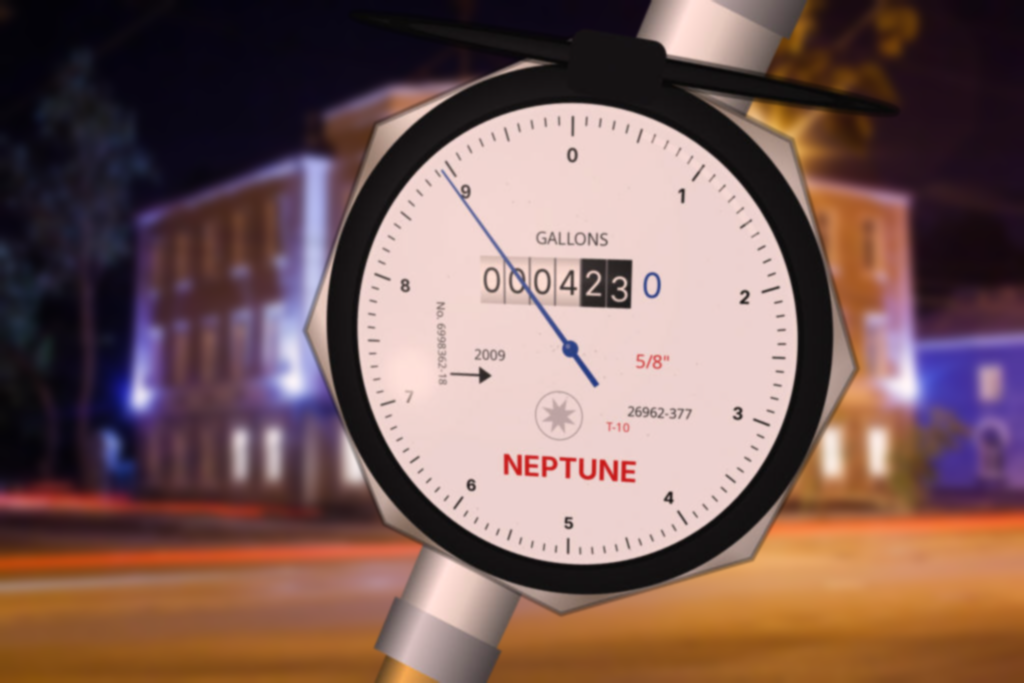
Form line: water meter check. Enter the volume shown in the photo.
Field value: 4228.9 gal
